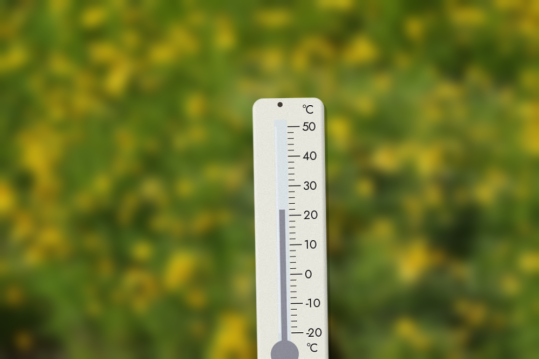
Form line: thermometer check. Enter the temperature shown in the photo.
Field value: 22 °C
